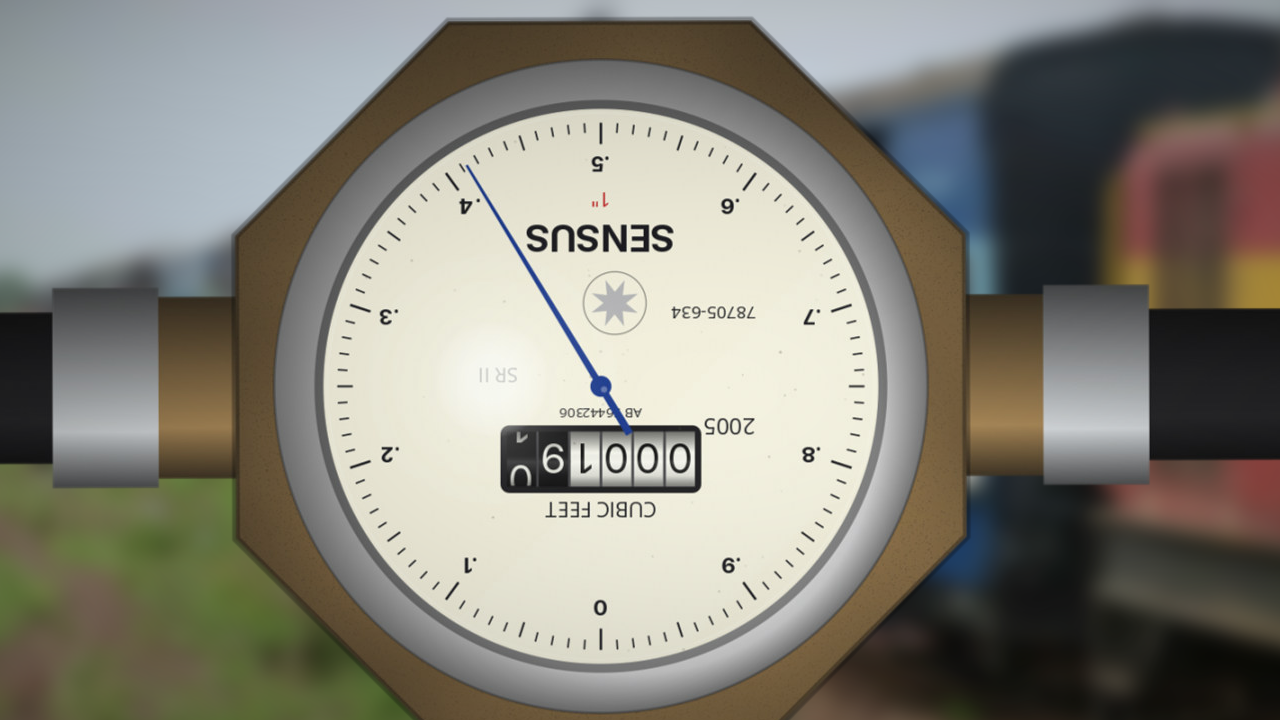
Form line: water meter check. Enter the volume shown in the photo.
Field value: 190.41 ft³
